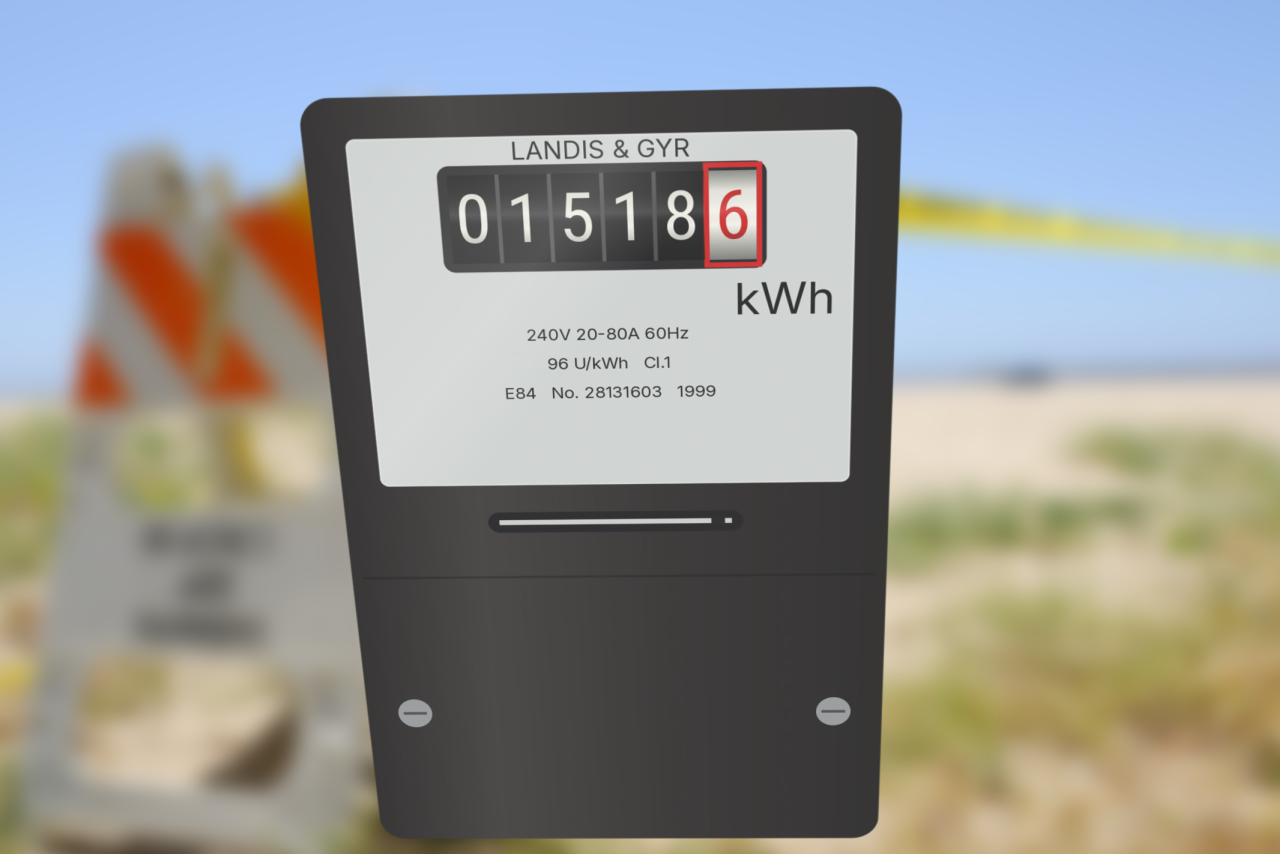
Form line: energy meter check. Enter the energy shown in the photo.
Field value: 1518.6 kWh
